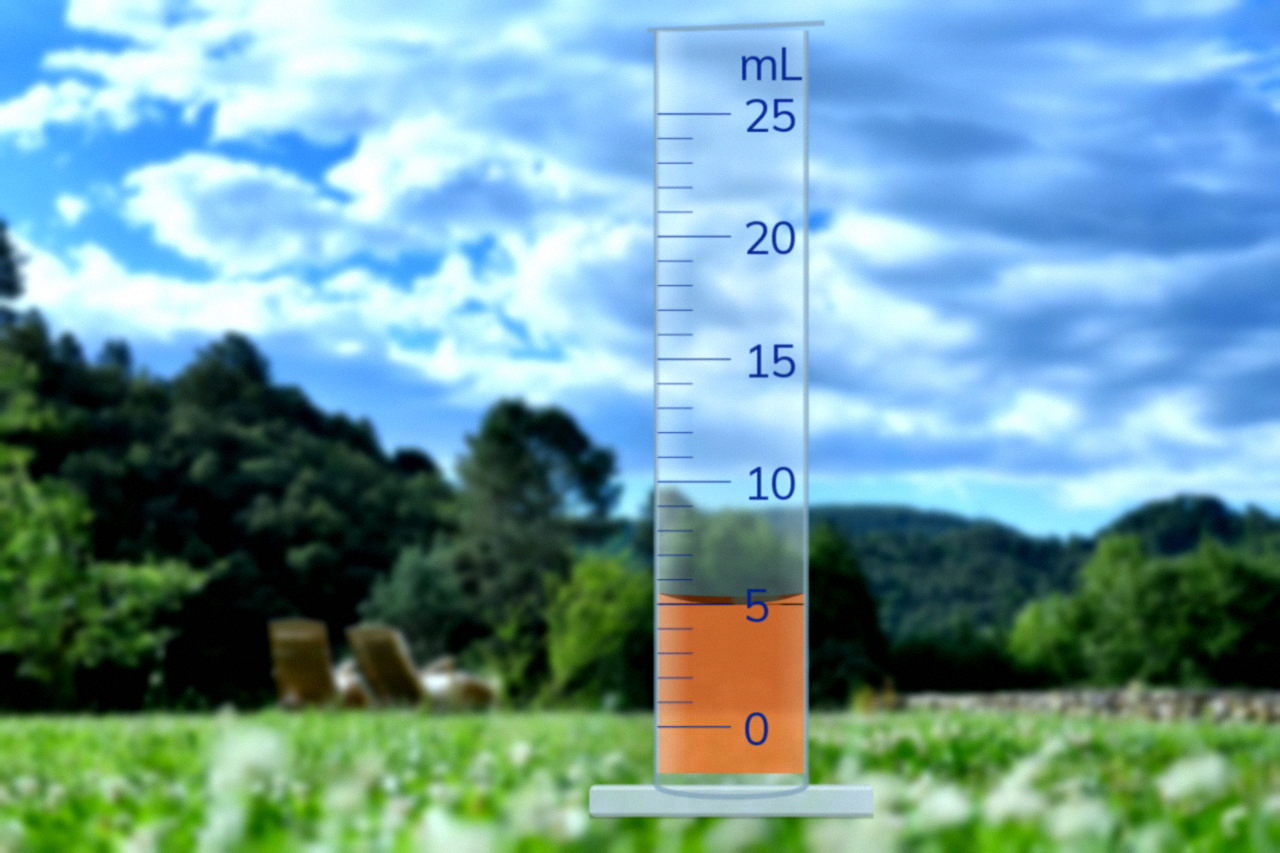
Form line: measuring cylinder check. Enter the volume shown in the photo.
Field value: 5 mL
